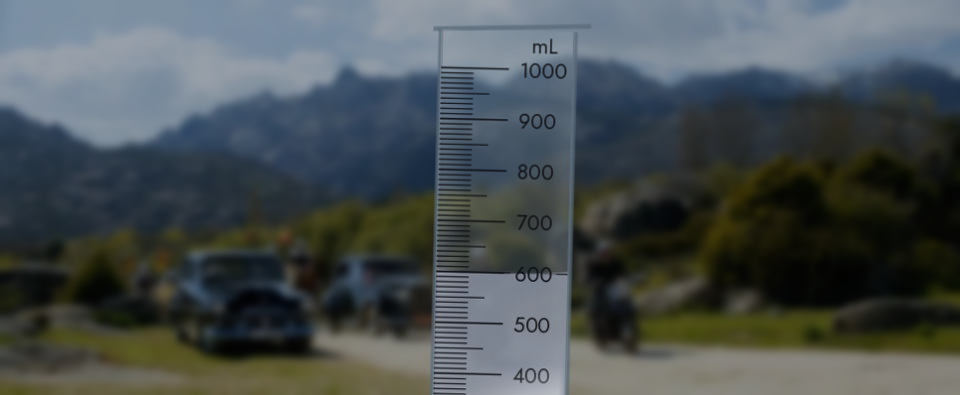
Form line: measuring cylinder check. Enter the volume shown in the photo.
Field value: 600 mL
